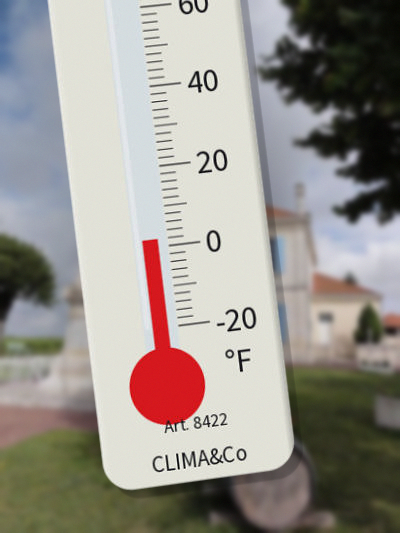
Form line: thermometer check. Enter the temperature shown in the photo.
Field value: 2 °F
